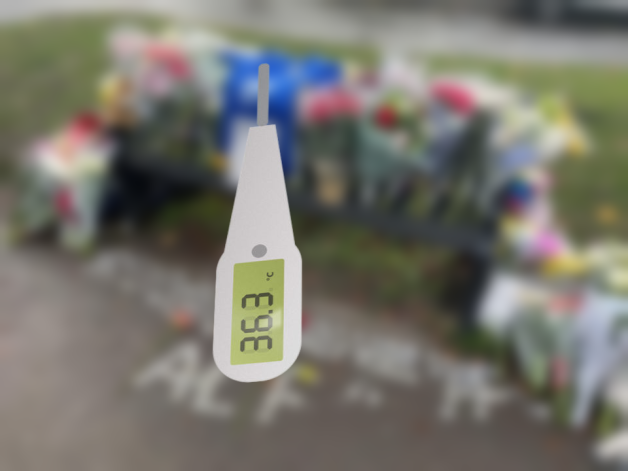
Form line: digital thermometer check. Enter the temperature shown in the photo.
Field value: 36.3 °C
